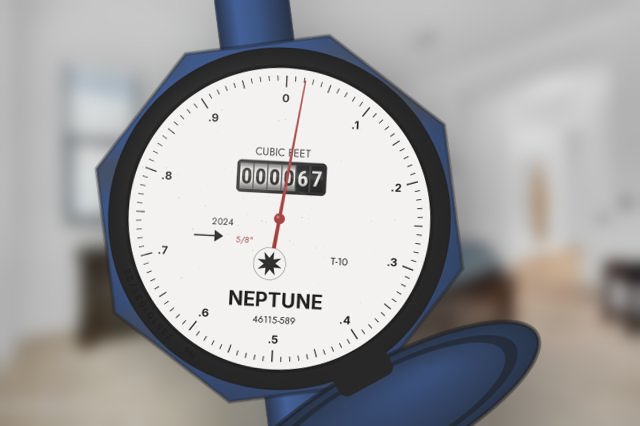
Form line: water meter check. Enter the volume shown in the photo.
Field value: 67.02 ft³
